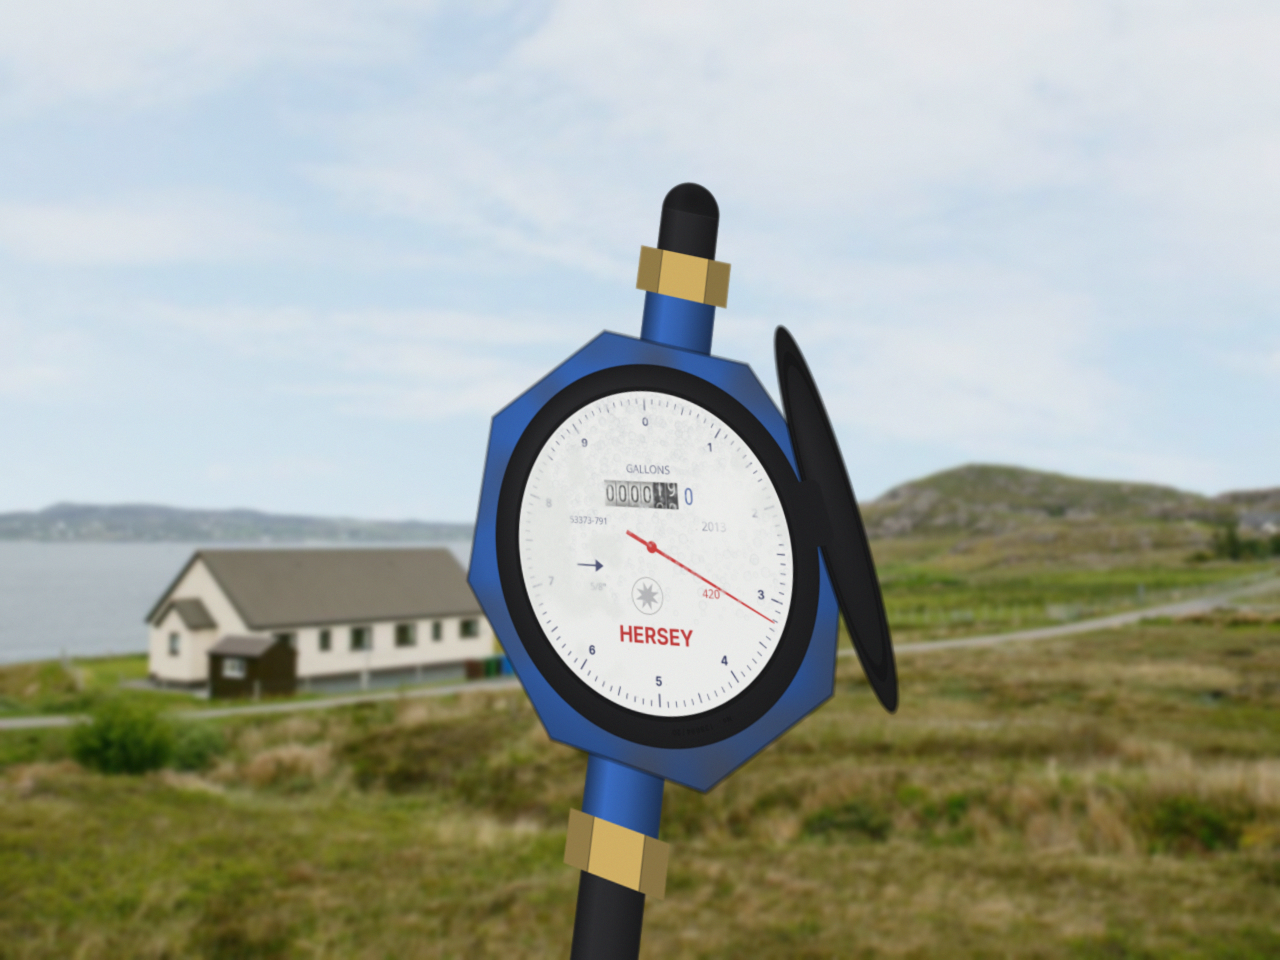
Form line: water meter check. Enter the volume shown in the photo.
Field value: 193.2 gal
